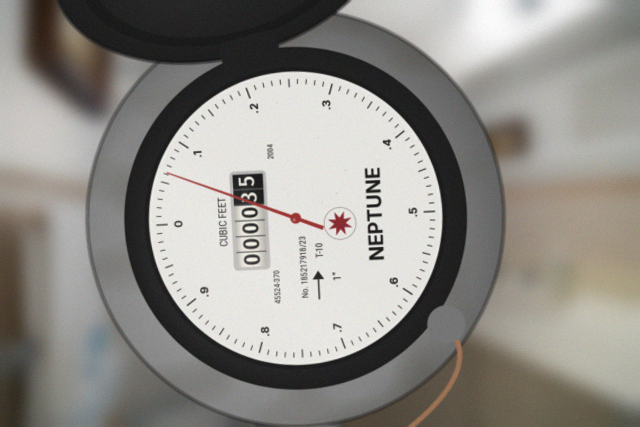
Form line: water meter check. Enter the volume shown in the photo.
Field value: 35.06 ft³
